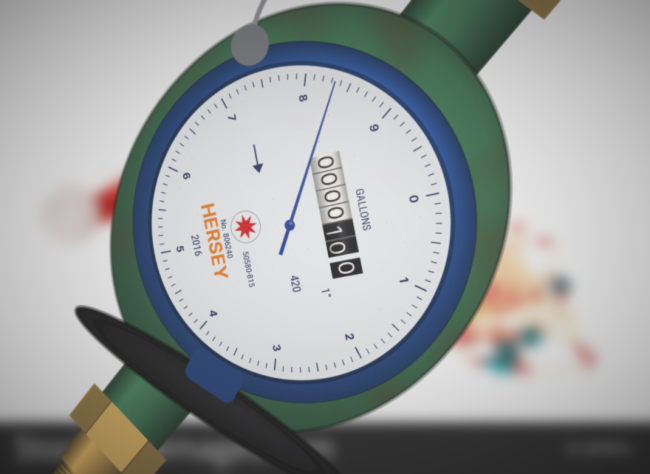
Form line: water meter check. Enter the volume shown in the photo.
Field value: 98.3 gal
